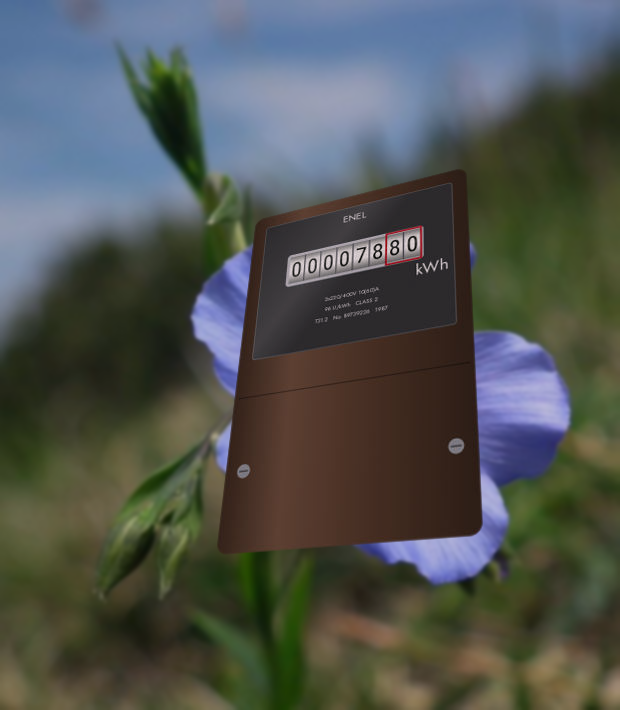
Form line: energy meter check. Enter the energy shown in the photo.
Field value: 78.80 kWh
